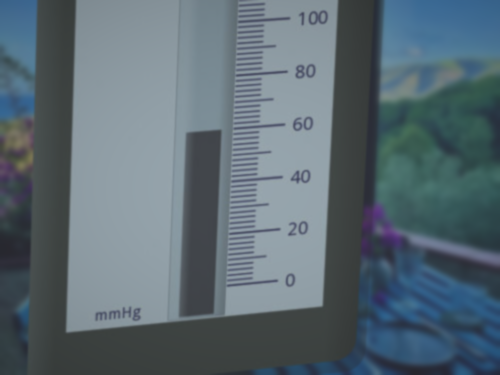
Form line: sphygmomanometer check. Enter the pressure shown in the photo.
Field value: 60 mmHg
